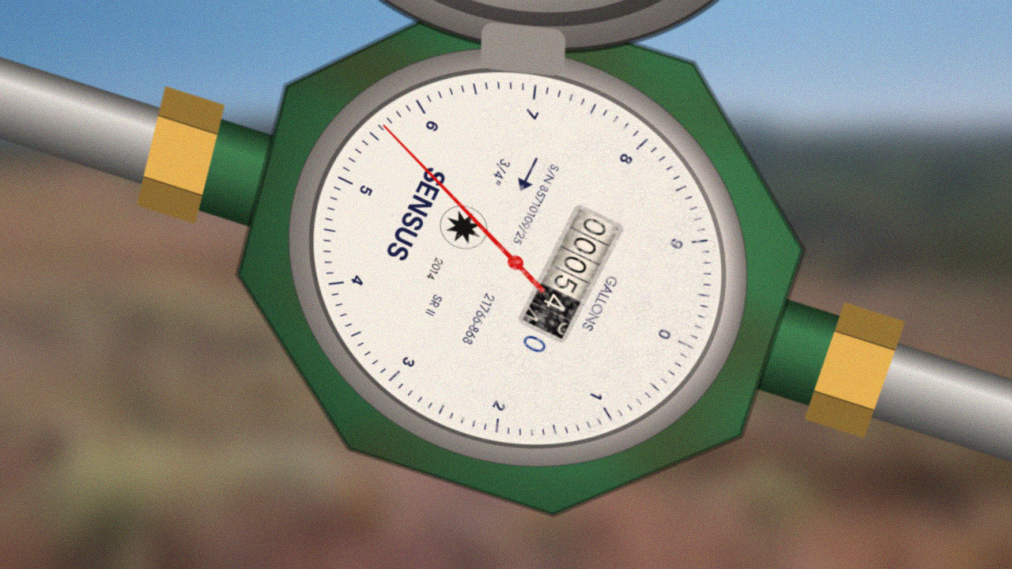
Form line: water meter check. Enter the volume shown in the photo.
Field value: 5435.6 gal
